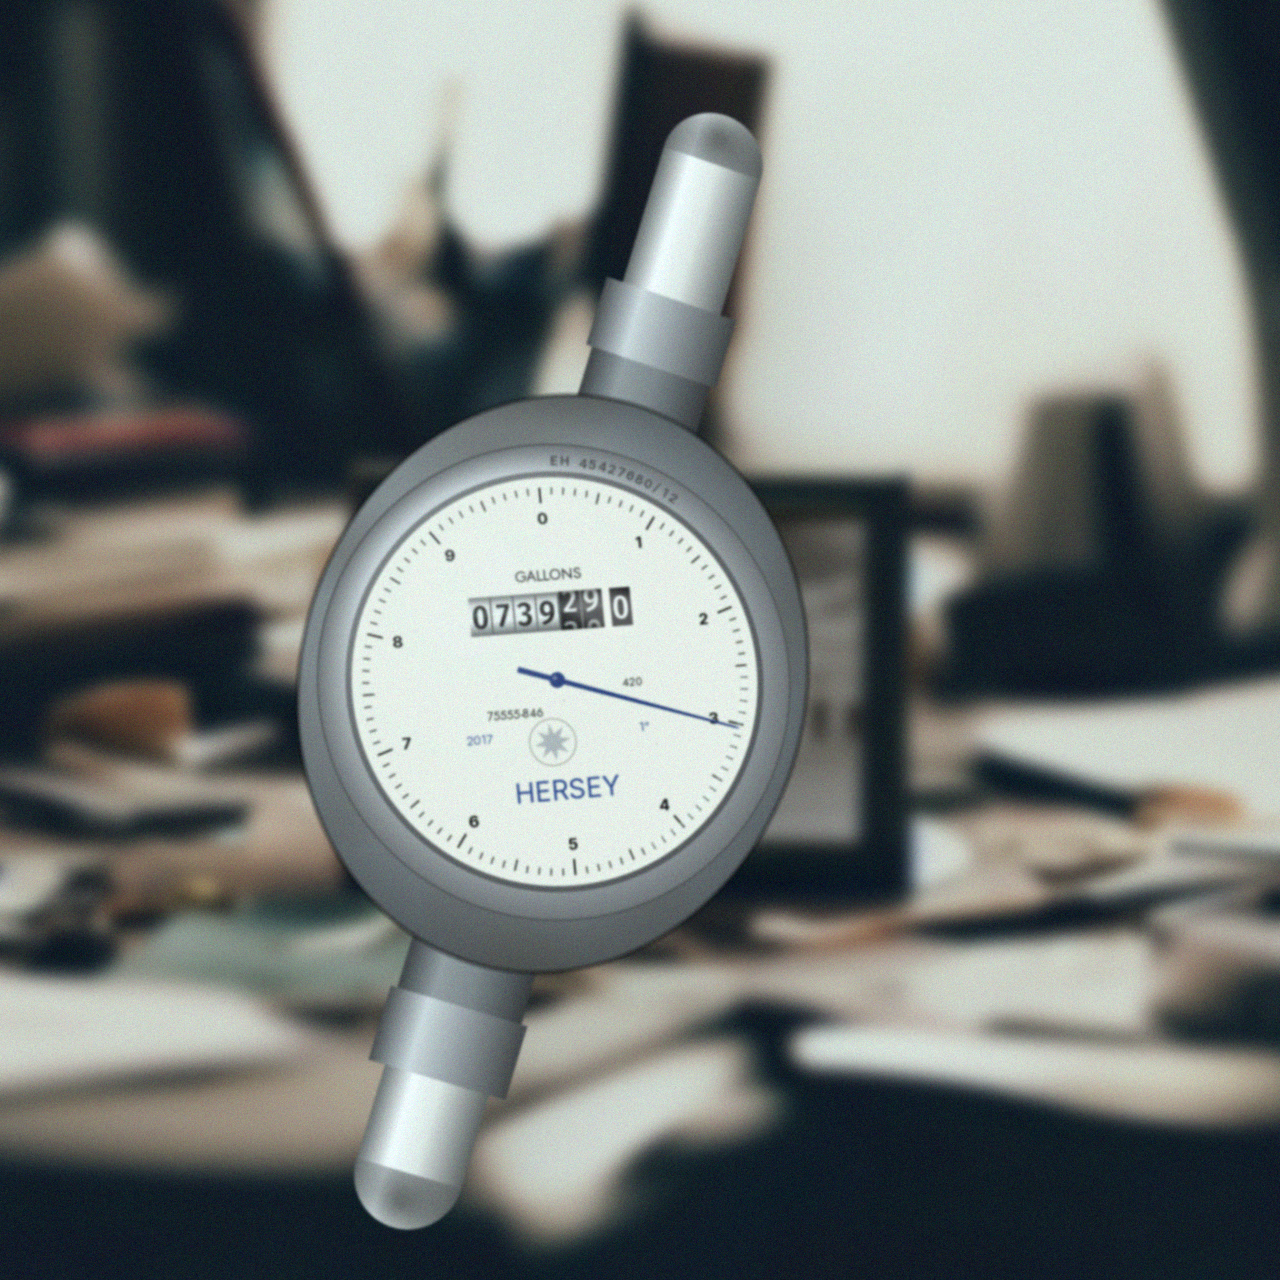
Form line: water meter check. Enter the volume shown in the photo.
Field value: 739293.0 gal
